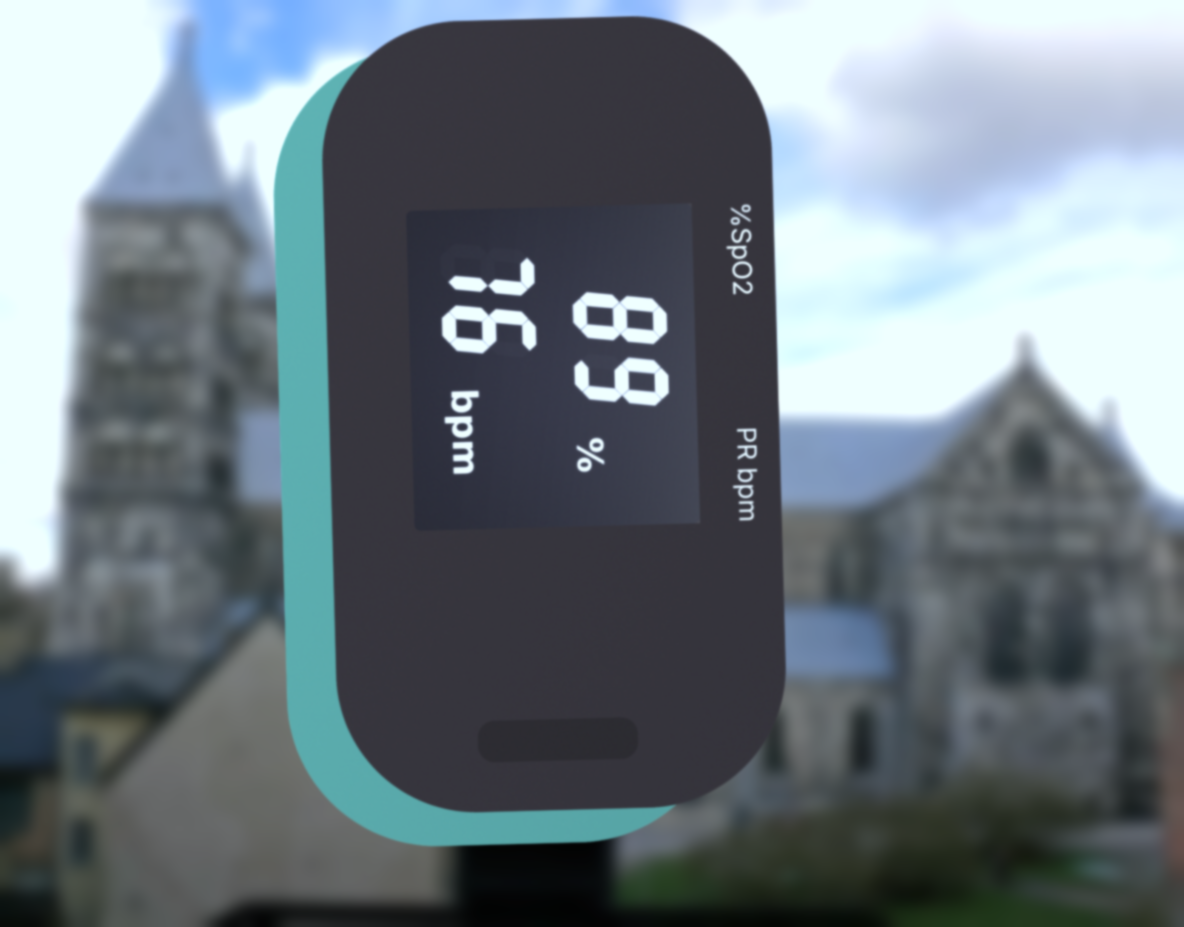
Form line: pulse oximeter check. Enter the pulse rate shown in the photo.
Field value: 76 bpm
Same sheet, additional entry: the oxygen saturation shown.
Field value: 89 %
